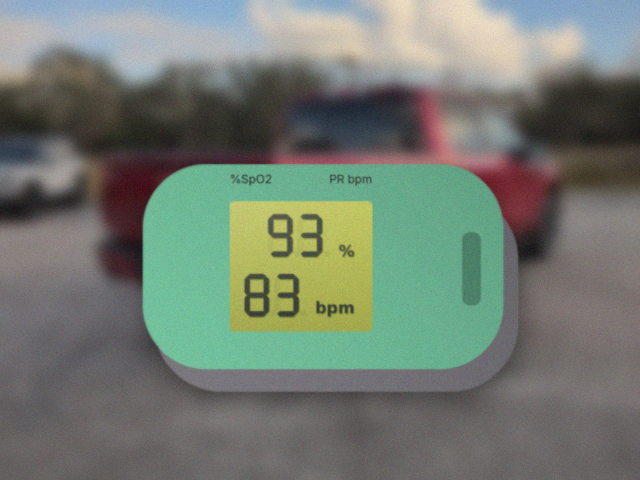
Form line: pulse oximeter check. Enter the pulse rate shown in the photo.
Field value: 83 bpm
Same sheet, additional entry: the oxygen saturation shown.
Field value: 93 %
